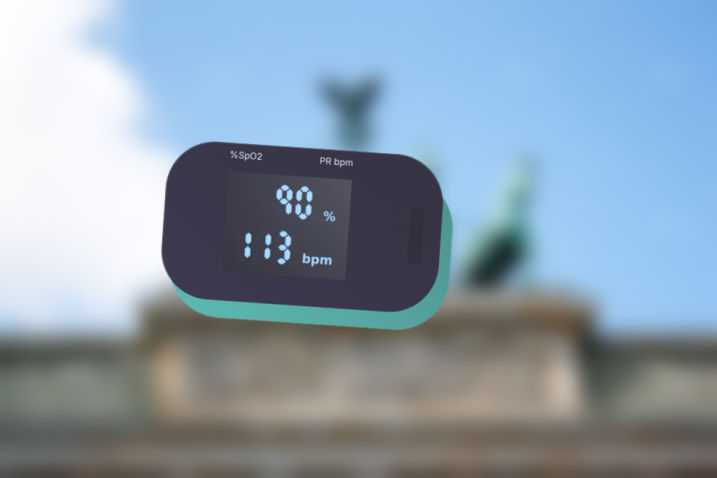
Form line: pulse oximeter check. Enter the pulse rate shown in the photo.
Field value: 113 bpm
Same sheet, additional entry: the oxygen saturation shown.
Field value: 90 %
